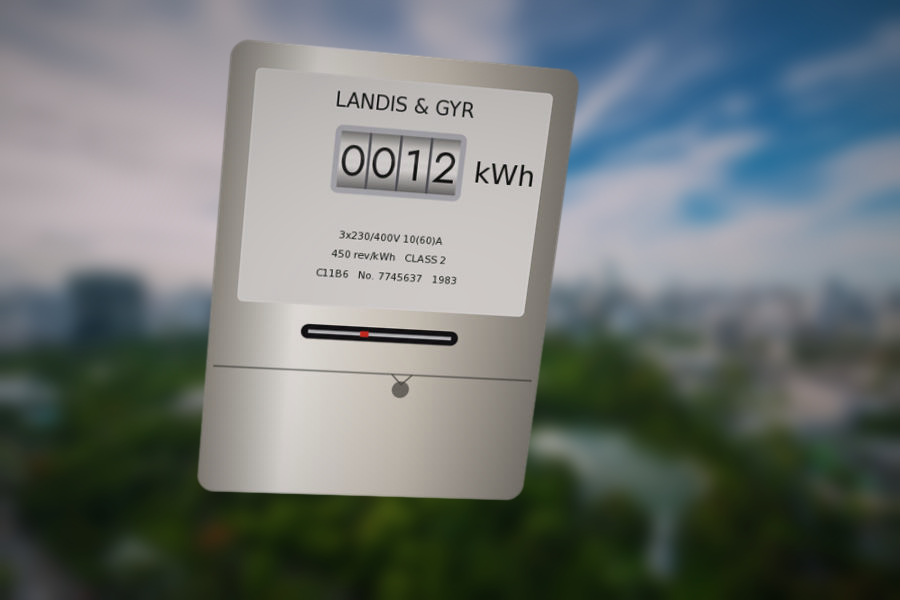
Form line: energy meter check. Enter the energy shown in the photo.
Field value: 12 kWh
